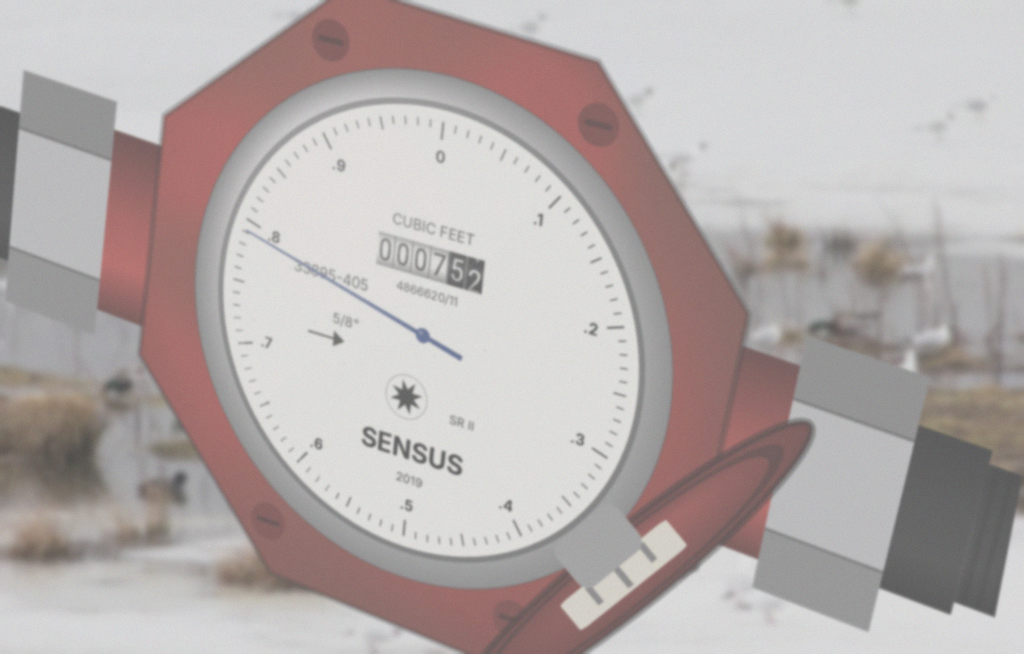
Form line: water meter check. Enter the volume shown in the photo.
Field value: 751.79 ft³
